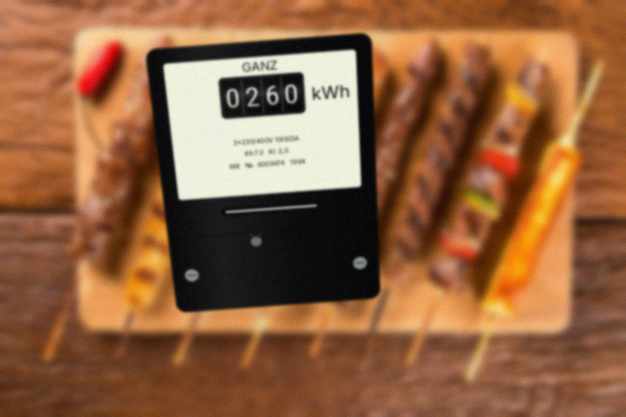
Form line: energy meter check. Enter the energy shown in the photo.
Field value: 260 kWh
